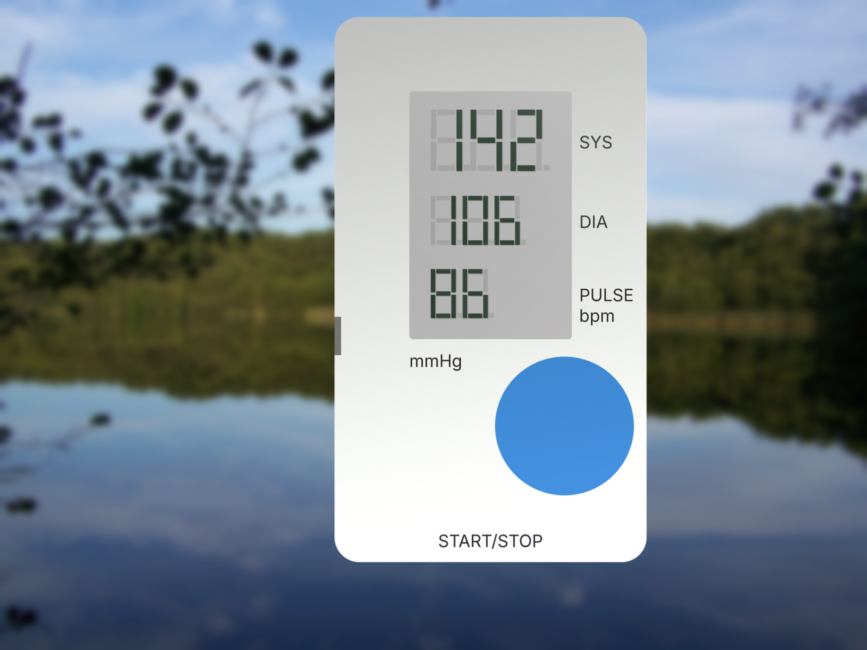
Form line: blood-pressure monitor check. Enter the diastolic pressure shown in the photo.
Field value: 106 mmHg
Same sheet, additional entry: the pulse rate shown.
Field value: 86 bpm
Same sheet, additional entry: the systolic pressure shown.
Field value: 142 mmHg
